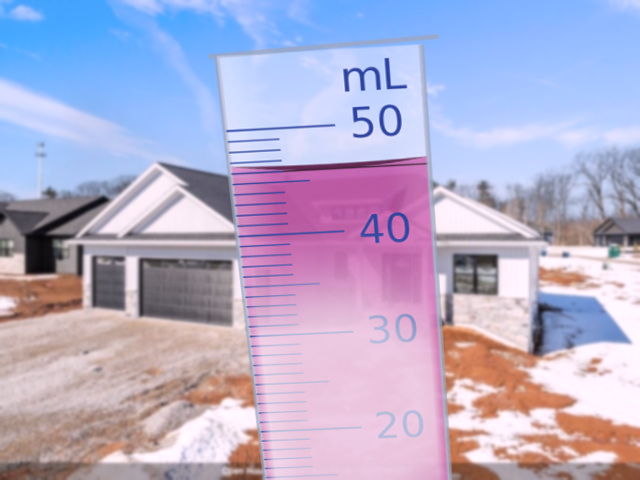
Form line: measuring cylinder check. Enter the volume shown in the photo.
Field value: 46 mL
